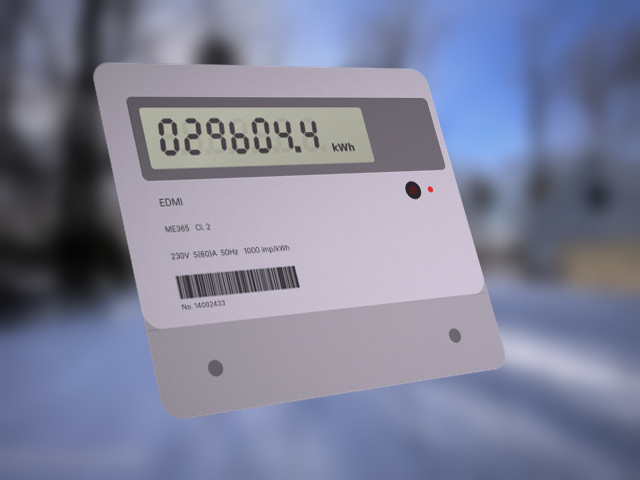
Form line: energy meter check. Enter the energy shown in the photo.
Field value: 29604.4 kWh
